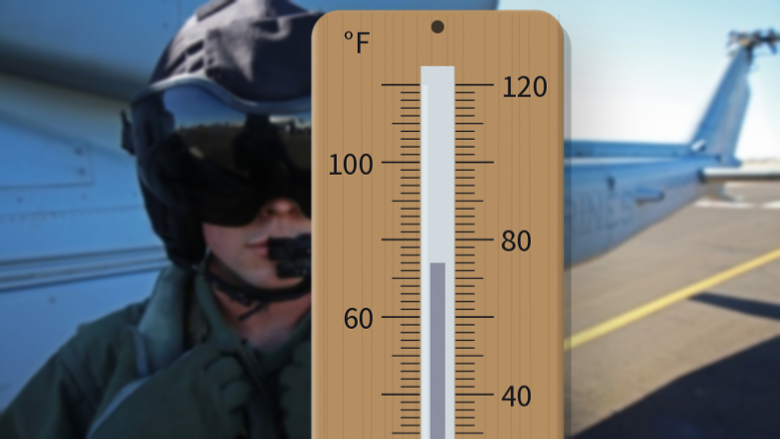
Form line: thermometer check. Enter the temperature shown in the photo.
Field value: 74 °F
